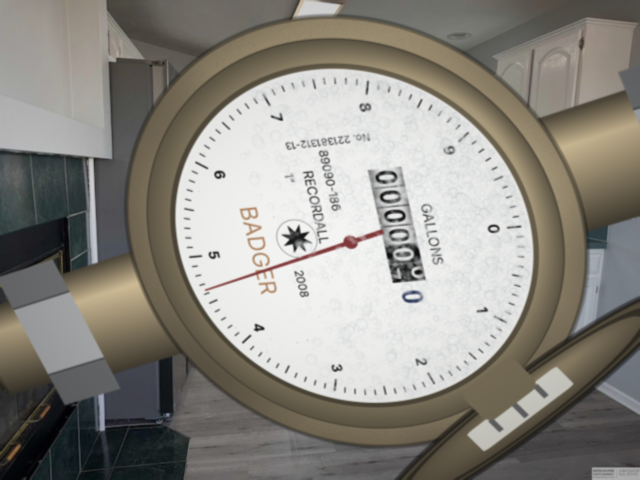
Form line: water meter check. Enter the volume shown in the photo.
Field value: 64.6 gal
